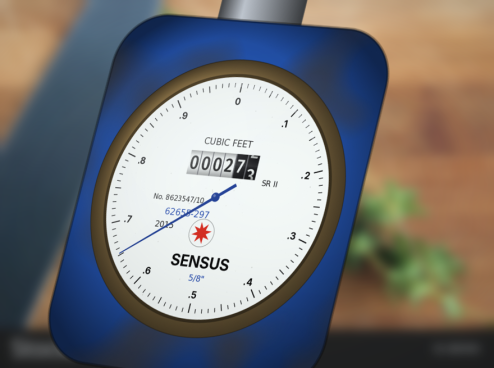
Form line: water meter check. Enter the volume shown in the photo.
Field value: 272.65 ft³
